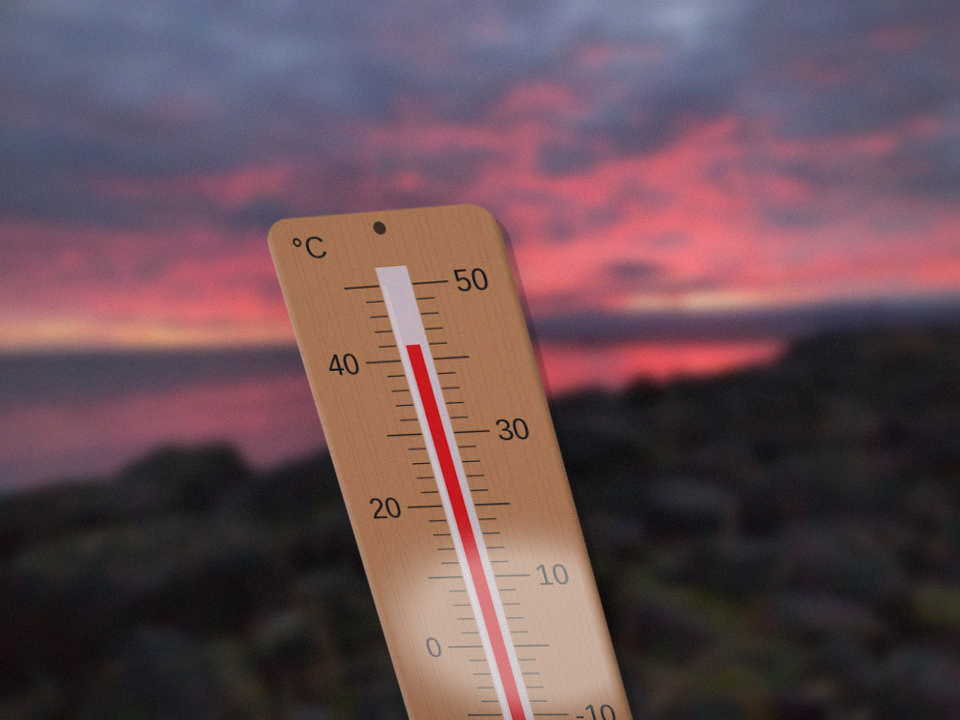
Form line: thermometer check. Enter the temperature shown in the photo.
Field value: 42 °C
